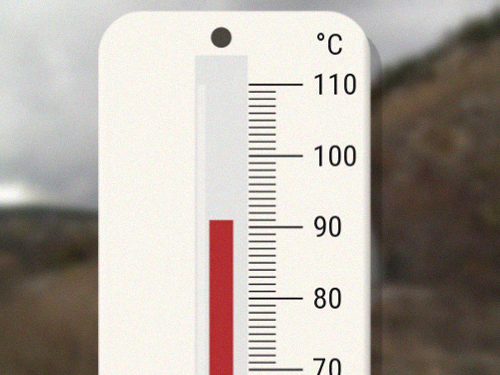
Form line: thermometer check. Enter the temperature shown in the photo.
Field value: 91 °C
